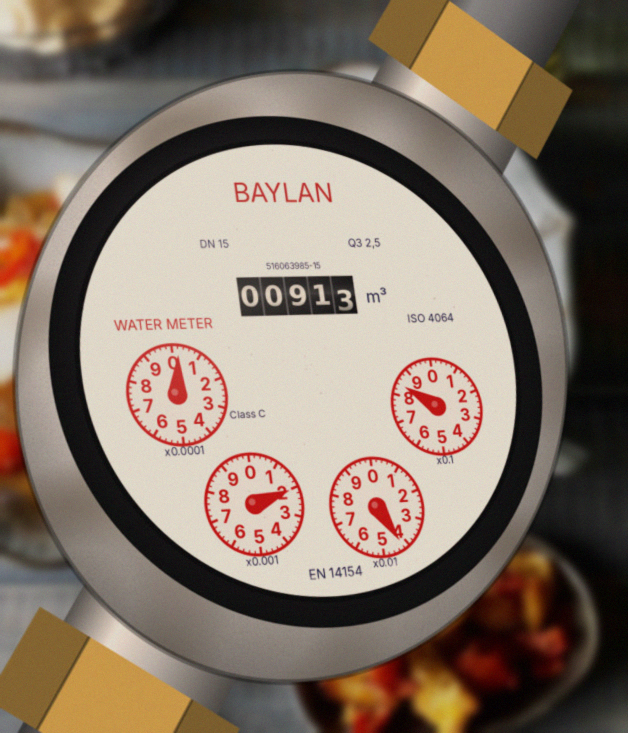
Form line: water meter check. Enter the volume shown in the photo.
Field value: 912.8420 m³
